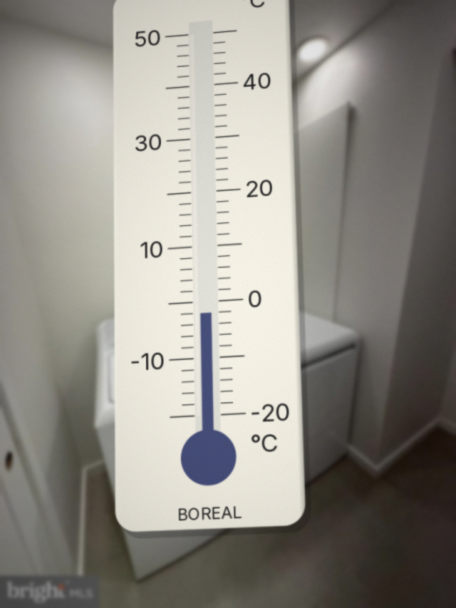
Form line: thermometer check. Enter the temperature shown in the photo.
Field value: -2 °C
